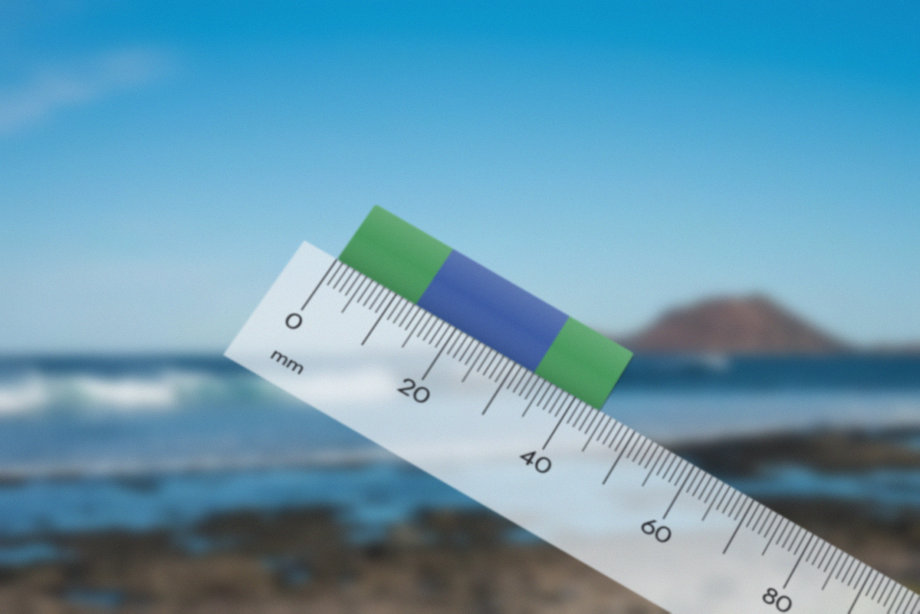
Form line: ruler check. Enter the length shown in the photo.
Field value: 44 mm
